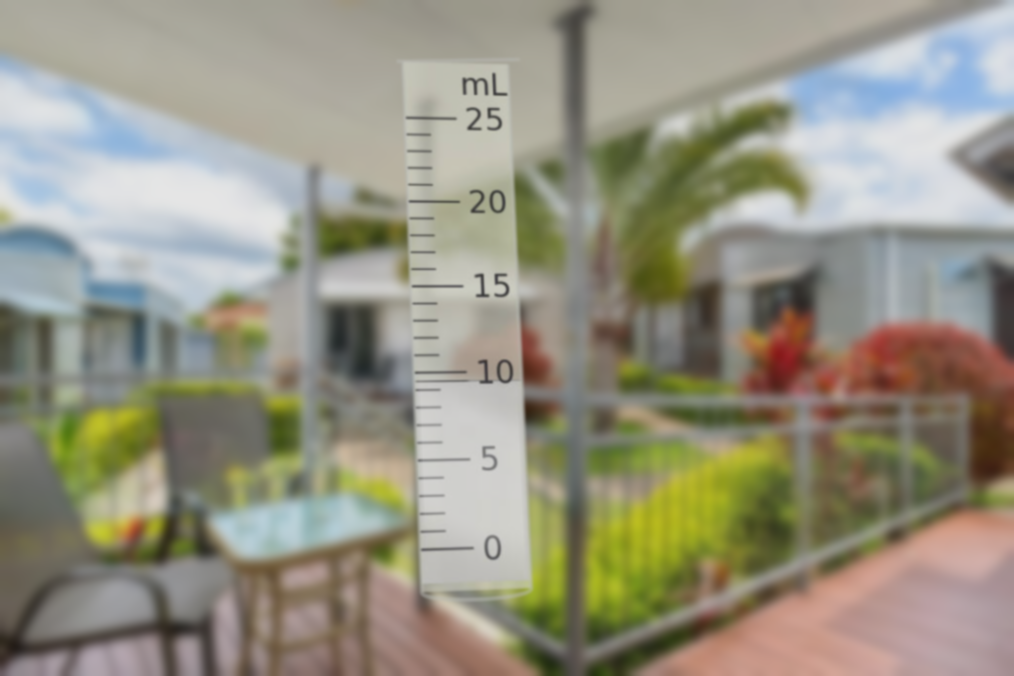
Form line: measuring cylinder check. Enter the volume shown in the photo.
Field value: 9.5 mL
